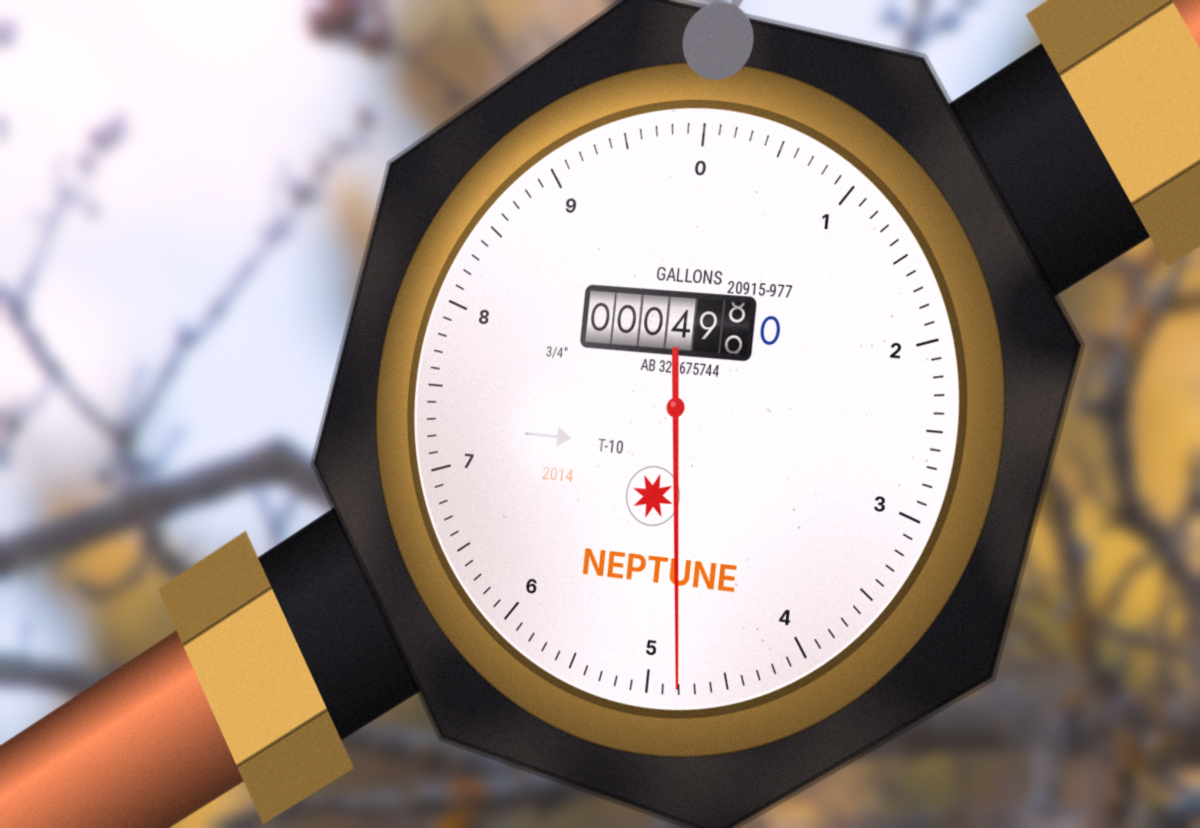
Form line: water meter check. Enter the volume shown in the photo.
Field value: 4984.8 gal
